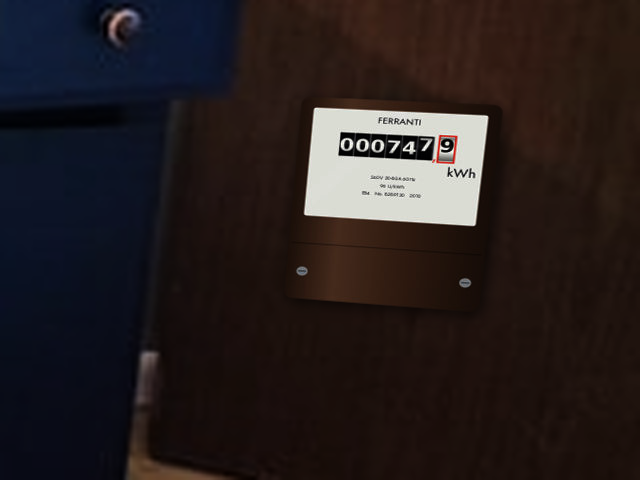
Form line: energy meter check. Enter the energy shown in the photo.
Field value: 747.9 kWh
